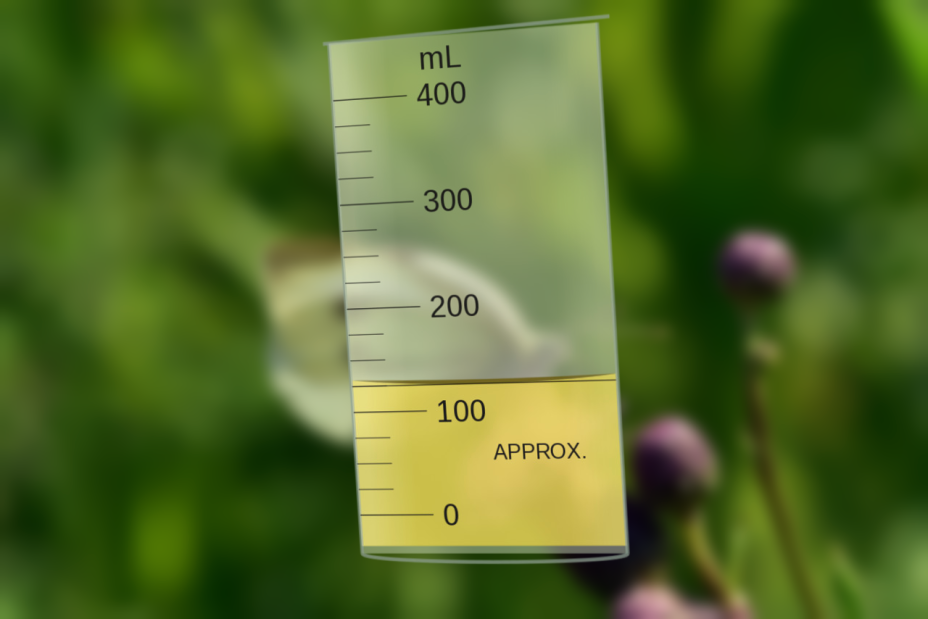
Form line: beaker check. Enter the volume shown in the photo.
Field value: 125 mL
